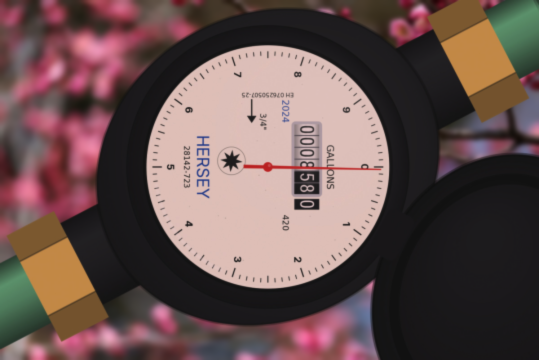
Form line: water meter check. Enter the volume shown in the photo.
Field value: 8580.0 gal
